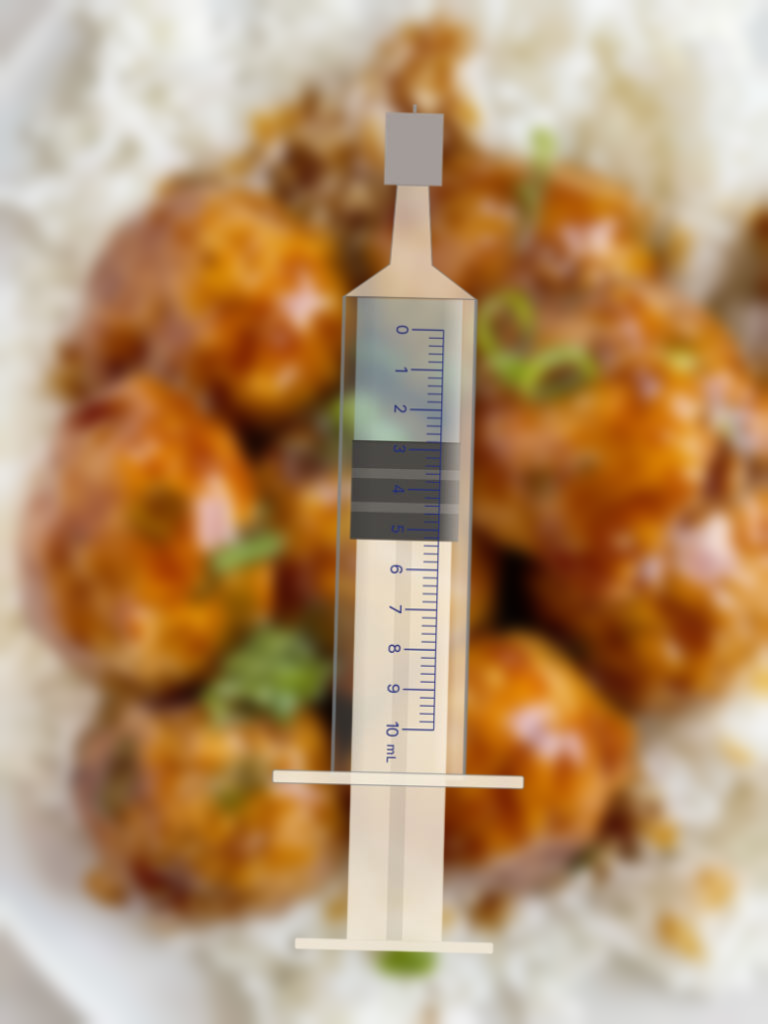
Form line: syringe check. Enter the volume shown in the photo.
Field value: 2.8 mL
